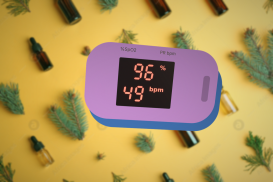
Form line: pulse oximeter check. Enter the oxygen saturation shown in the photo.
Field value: 96 %
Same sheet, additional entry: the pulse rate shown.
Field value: 49 bpm
